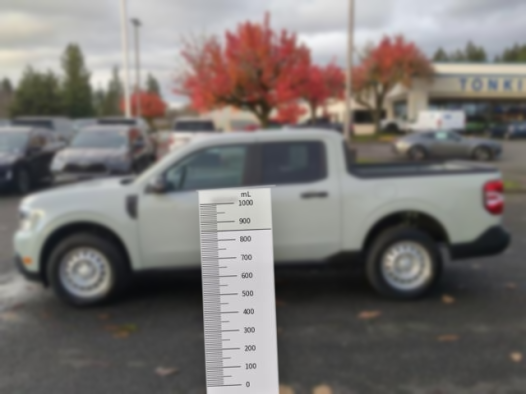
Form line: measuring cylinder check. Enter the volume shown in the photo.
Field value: 850 mL
